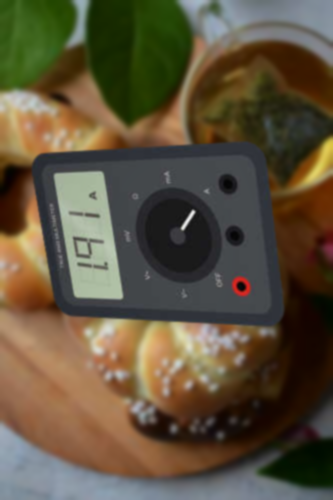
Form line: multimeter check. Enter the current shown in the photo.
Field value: 1.91 A
